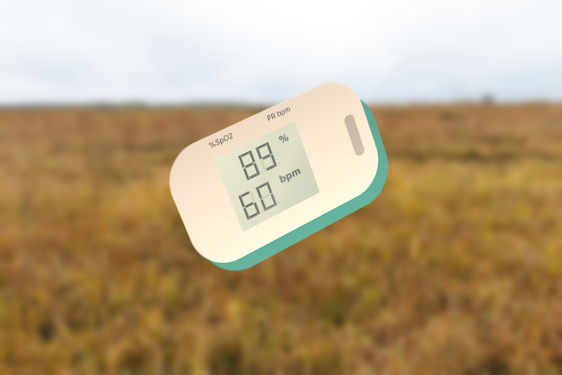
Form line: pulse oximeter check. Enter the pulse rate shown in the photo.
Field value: 60 bpm
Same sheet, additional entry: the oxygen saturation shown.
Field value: 89 %
